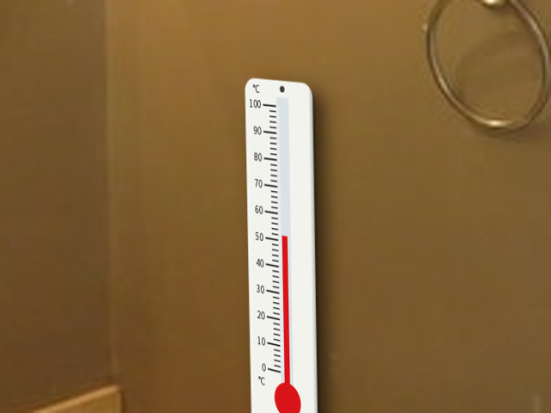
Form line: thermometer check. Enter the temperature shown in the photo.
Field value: 52 °C
